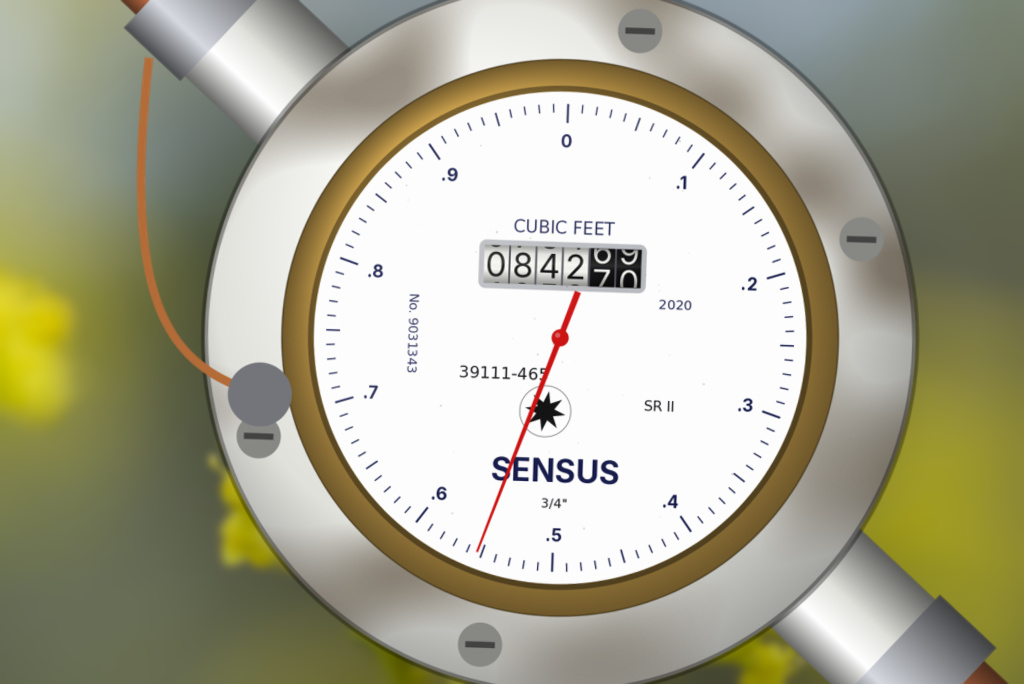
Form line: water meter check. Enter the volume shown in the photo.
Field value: 84269.55 ft³
